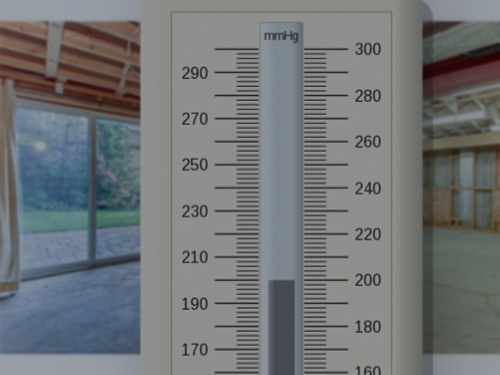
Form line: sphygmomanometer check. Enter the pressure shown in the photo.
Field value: 200 mmHg
